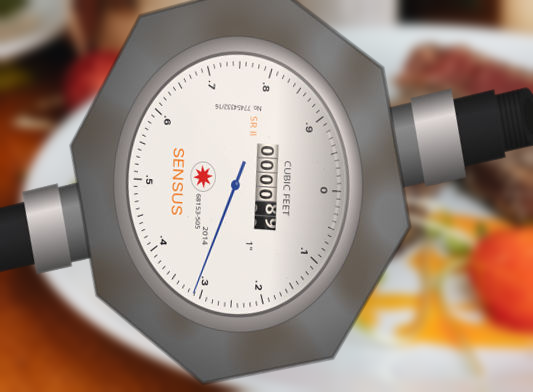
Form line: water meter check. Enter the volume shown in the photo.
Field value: 89.31 ft³
